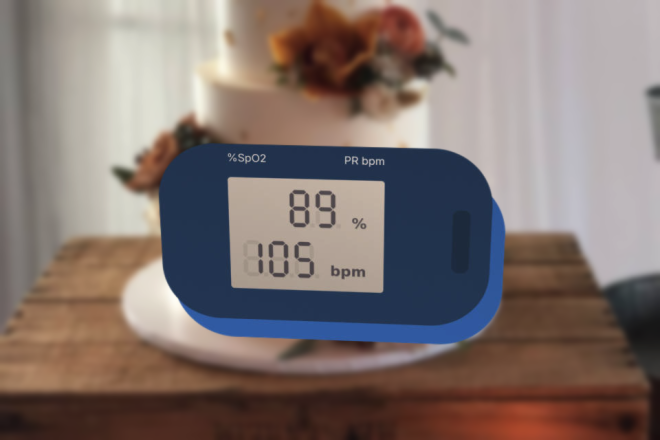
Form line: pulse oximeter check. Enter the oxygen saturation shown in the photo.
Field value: 89 %
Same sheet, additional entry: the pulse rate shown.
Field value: 105 bpm
